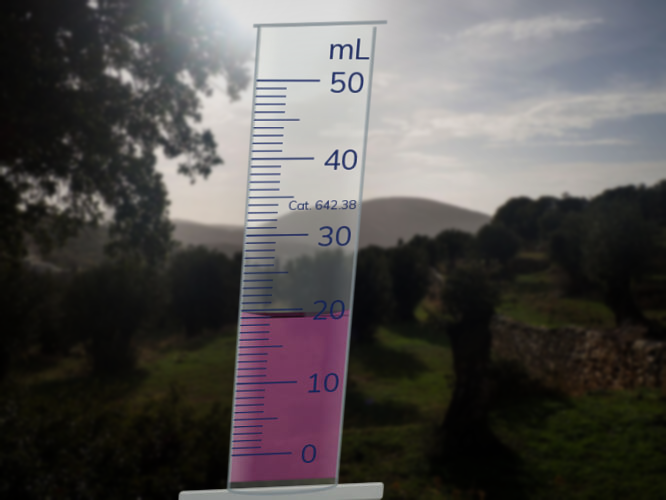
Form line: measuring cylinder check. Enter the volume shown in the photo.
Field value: 19 mL
